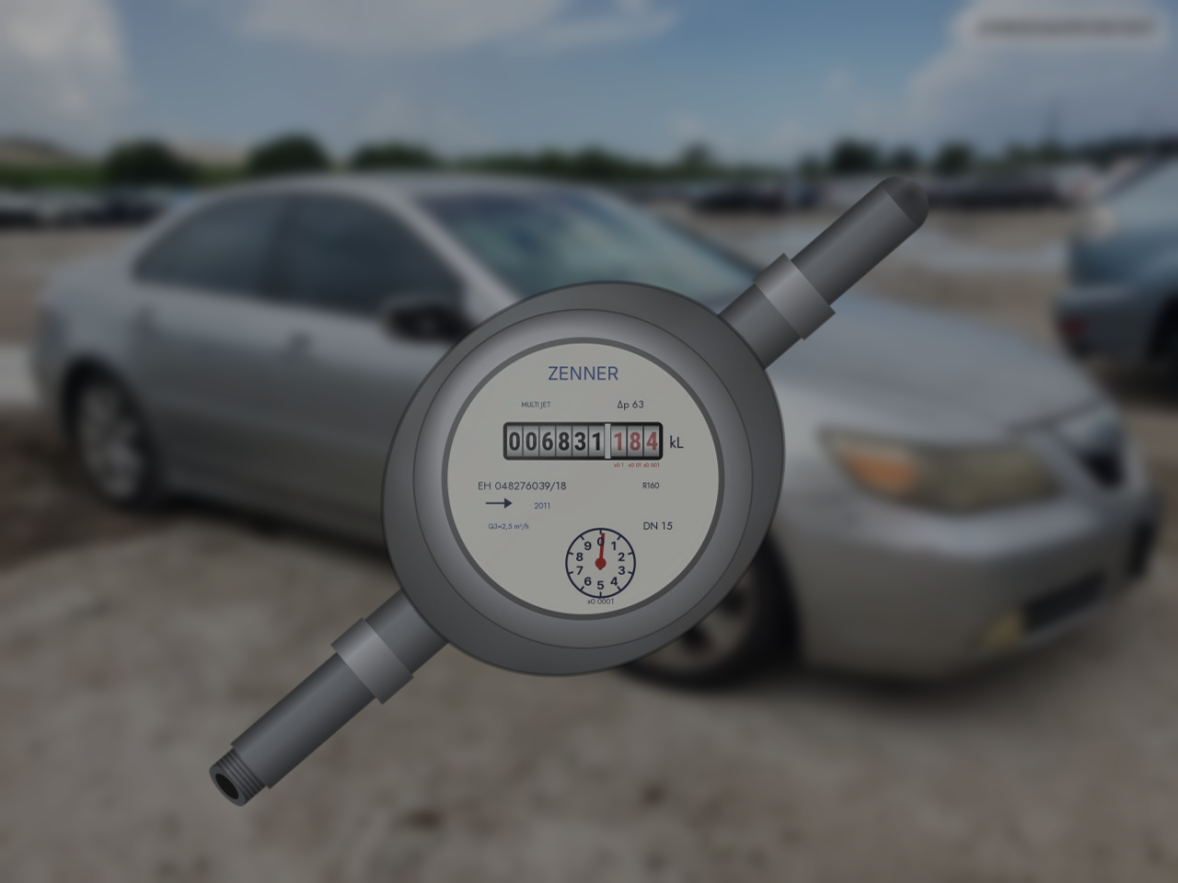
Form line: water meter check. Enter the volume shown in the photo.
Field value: 6831.1840 kL
